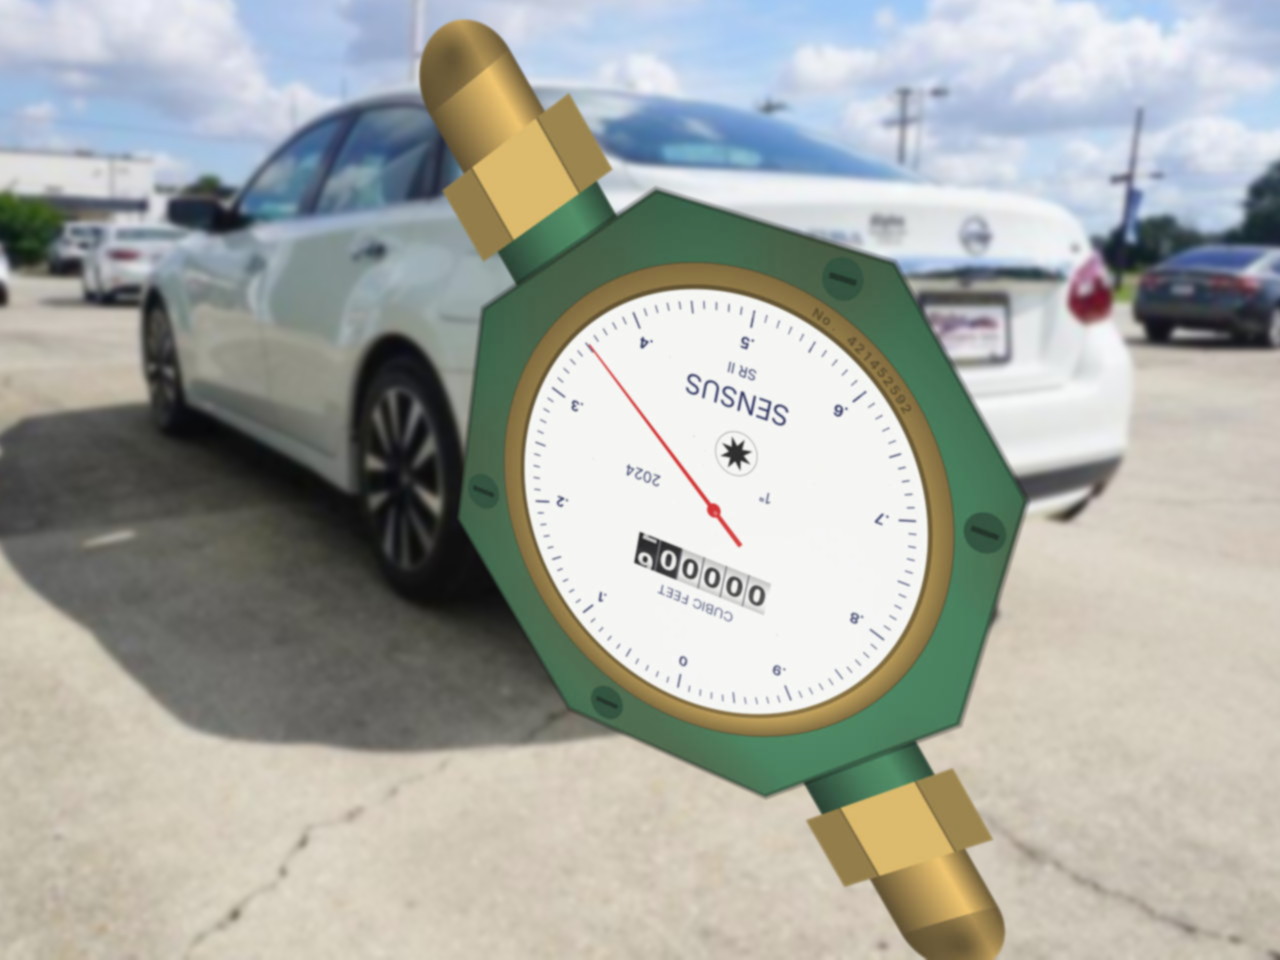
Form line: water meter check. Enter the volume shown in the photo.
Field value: 6.35 ft³
